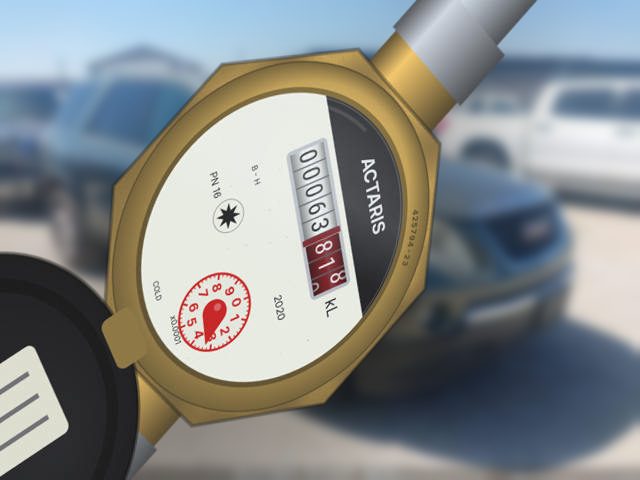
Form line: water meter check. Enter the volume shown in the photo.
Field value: 63.8183 kL
